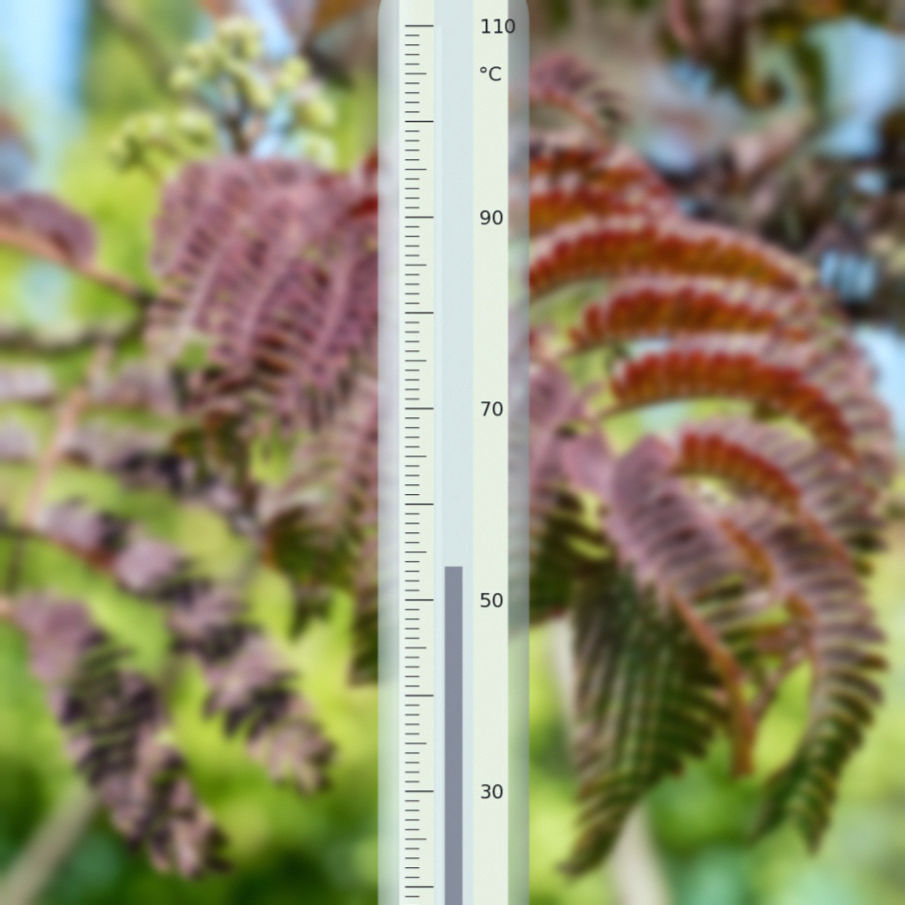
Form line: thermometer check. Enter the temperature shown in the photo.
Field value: 53.5 °C
